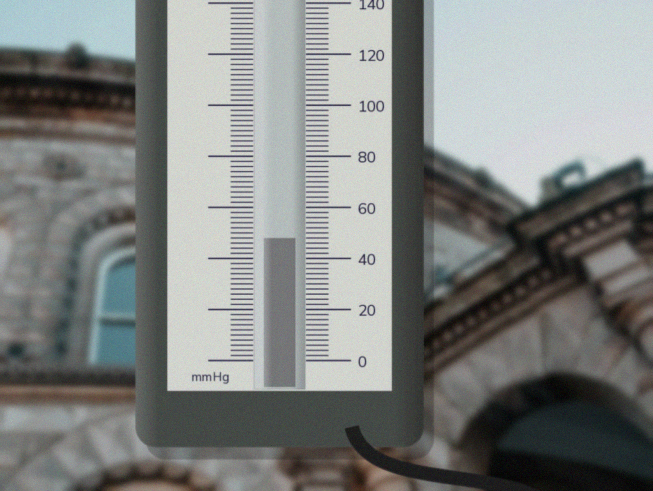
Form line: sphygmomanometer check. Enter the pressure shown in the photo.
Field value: 48 mmHg
